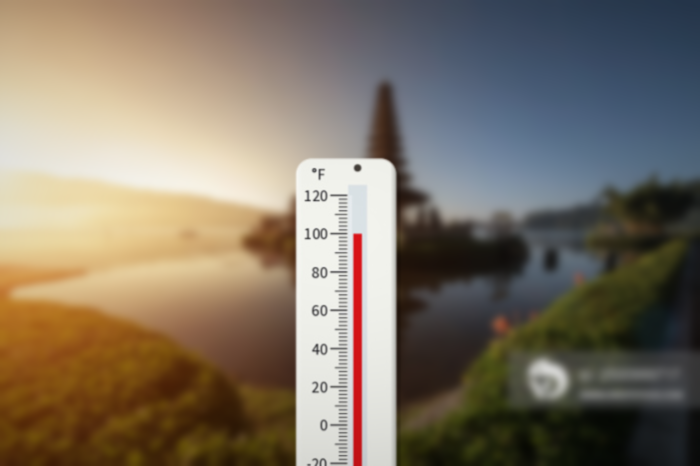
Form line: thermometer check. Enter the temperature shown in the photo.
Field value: 100 °F
